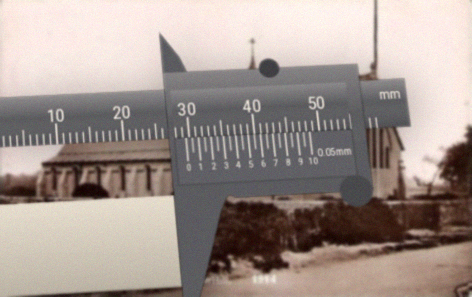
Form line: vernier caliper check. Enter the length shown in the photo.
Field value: 29.5 mm
